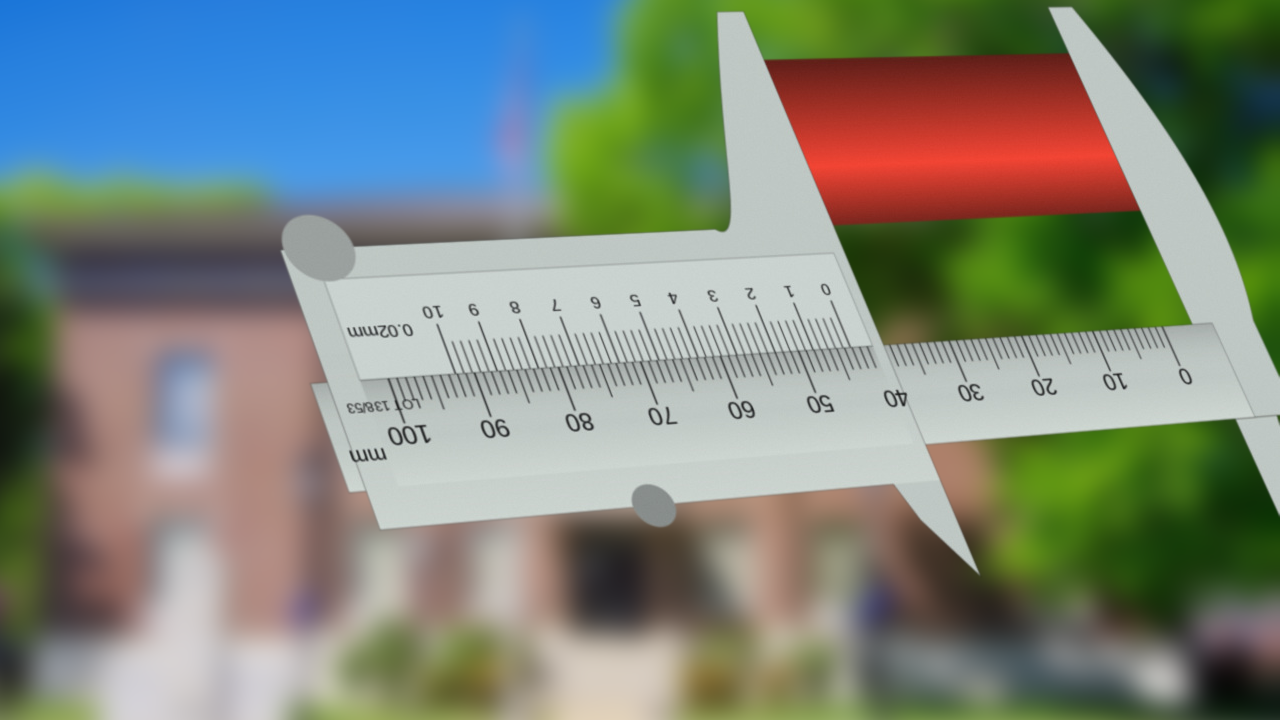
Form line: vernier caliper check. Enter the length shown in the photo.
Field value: 43.2 mm
